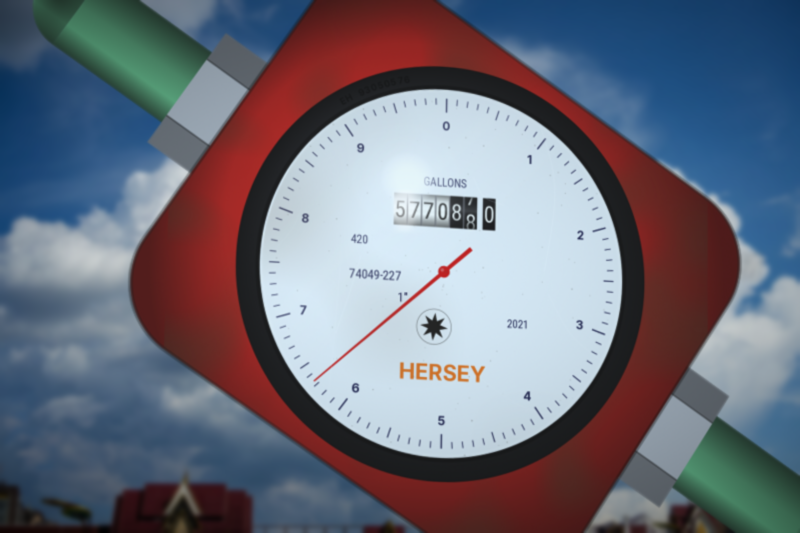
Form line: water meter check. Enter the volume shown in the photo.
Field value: 5770876.3 gal
